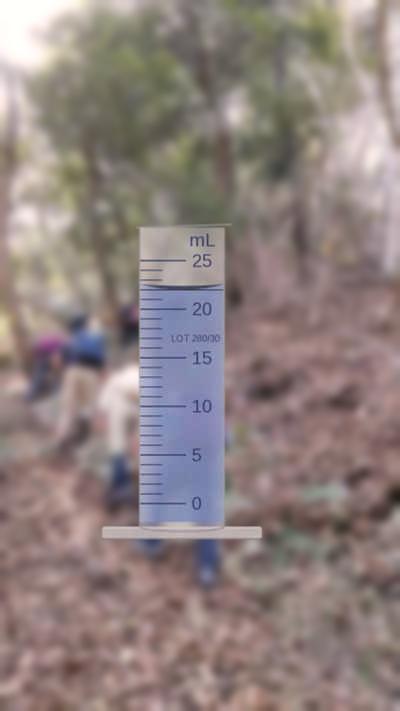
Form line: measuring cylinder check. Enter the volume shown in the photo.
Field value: 22 mL
